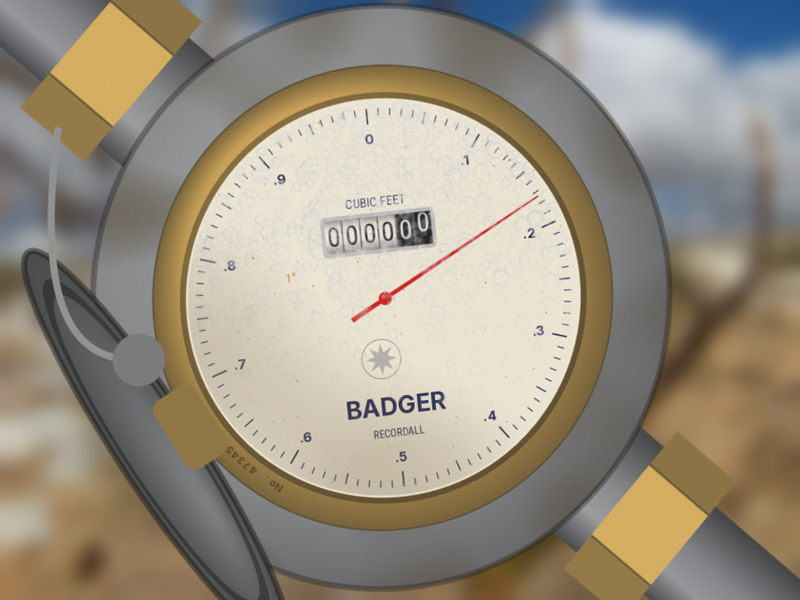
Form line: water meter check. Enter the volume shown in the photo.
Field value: 0.17 ft³
